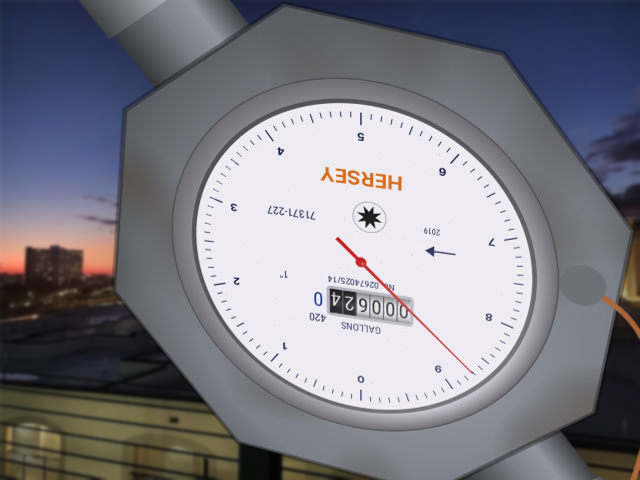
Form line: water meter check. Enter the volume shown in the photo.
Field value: 6238.7 gal
